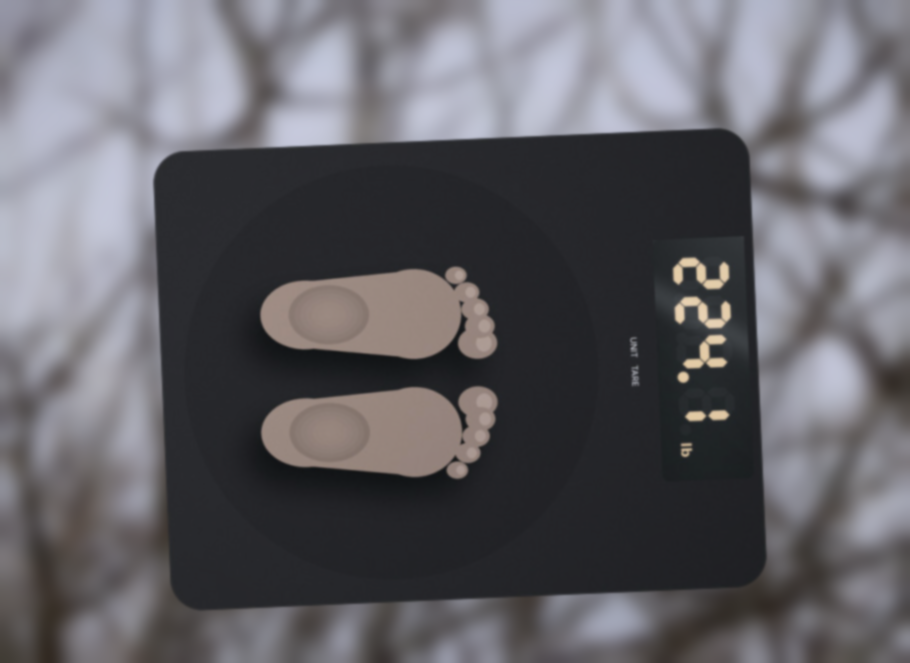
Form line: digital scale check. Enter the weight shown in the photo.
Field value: 224.1 lb
